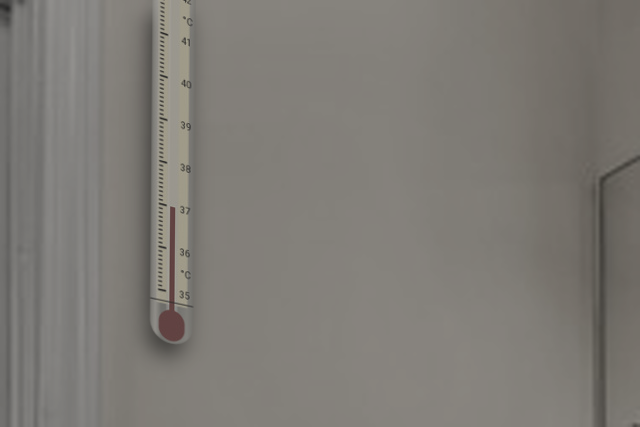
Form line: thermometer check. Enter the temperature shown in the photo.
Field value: 37 °C
